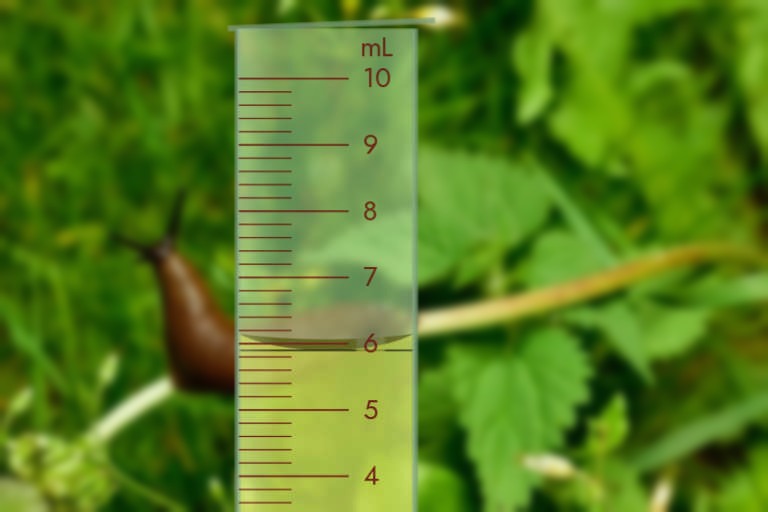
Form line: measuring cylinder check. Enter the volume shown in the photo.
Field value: 5.9 mL
